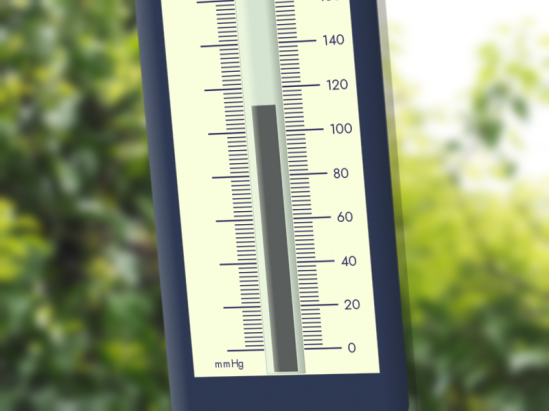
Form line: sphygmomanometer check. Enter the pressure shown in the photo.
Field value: 112 mmHg
